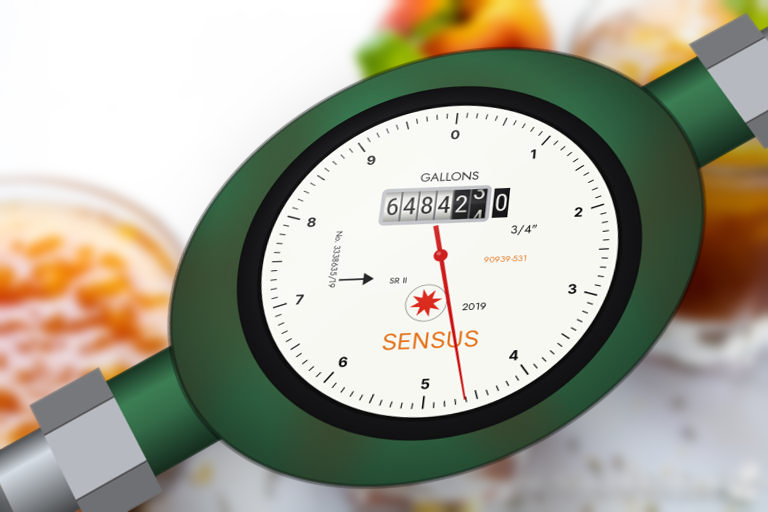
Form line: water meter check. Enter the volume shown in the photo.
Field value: 6484234.6 gal
